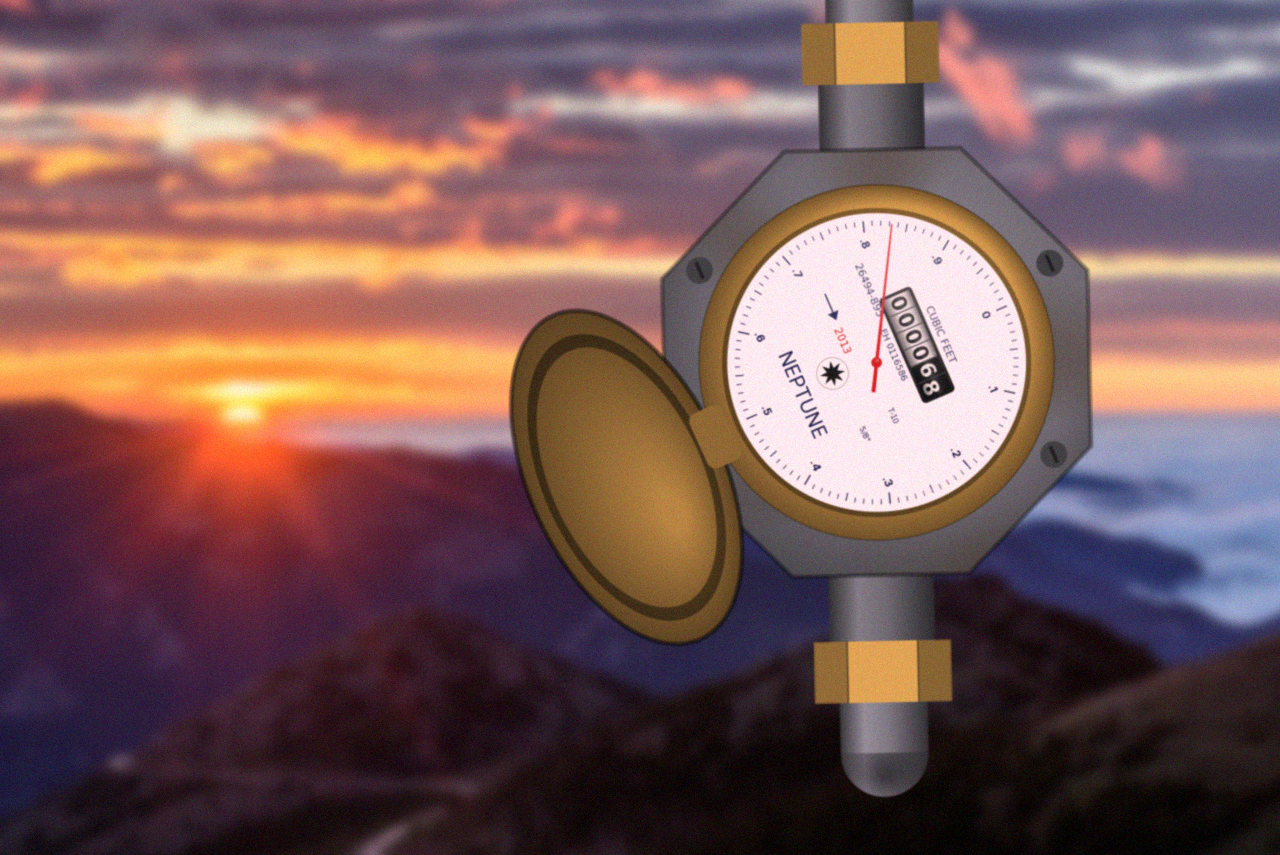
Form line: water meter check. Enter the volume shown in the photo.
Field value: 67.83 ft³
